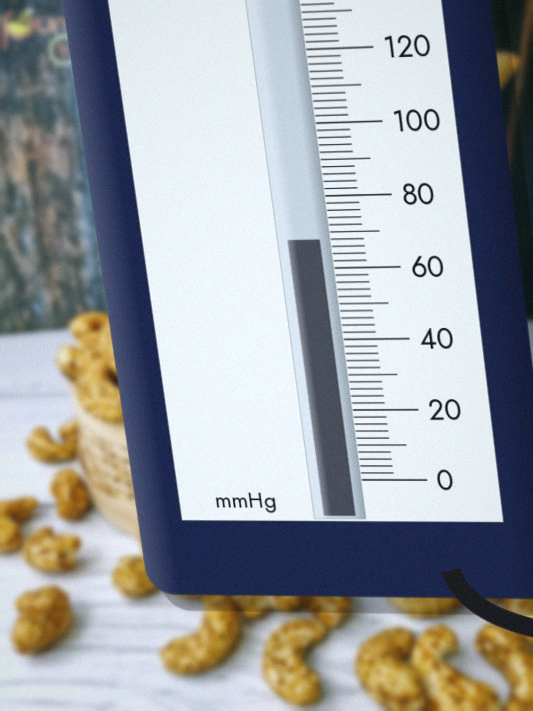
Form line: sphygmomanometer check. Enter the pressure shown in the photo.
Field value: 68 mmHg
